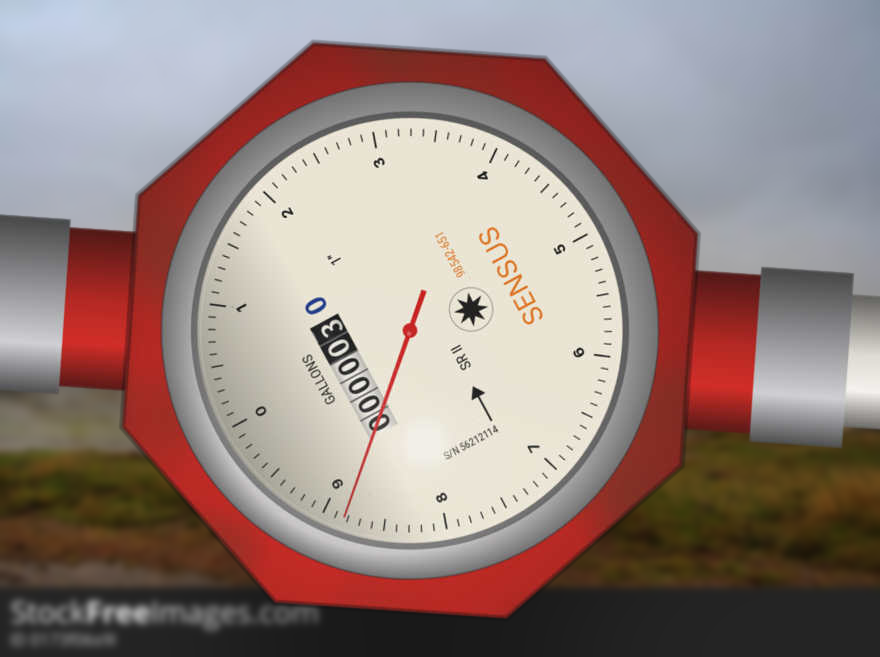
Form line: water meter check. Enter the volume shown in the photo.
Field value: 28.8 gal
